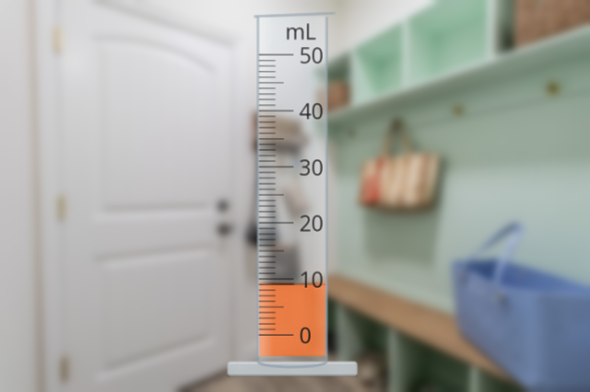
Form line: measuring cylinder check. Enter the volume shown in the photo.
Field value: 9 mL
